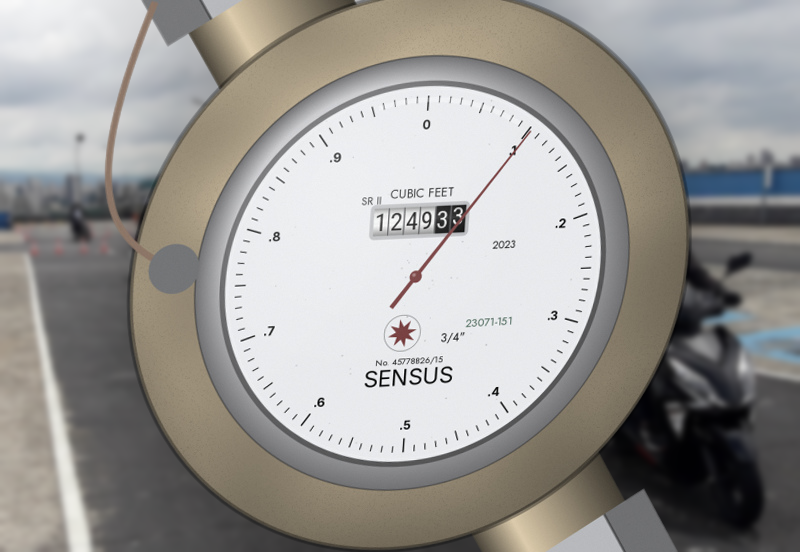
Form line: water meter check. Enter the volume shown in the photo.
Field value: 124933.10 ft³
